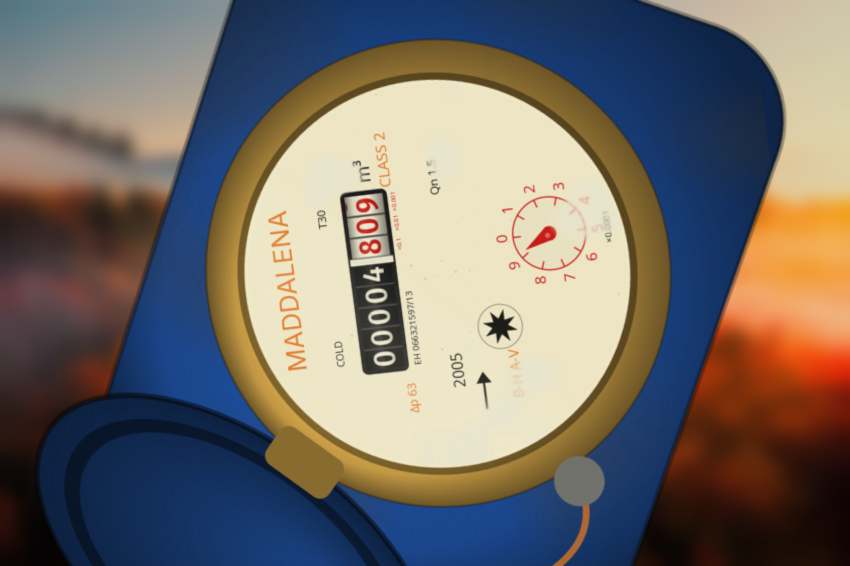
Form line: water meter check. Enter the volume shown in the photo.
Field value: 4.8089 m³
